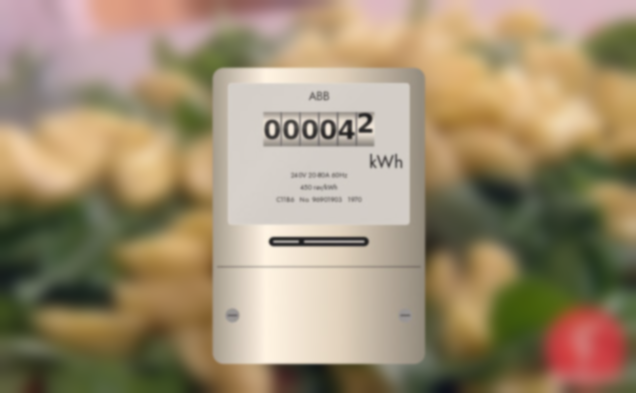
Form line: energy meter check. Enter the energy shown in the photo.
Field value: 42 kWh
